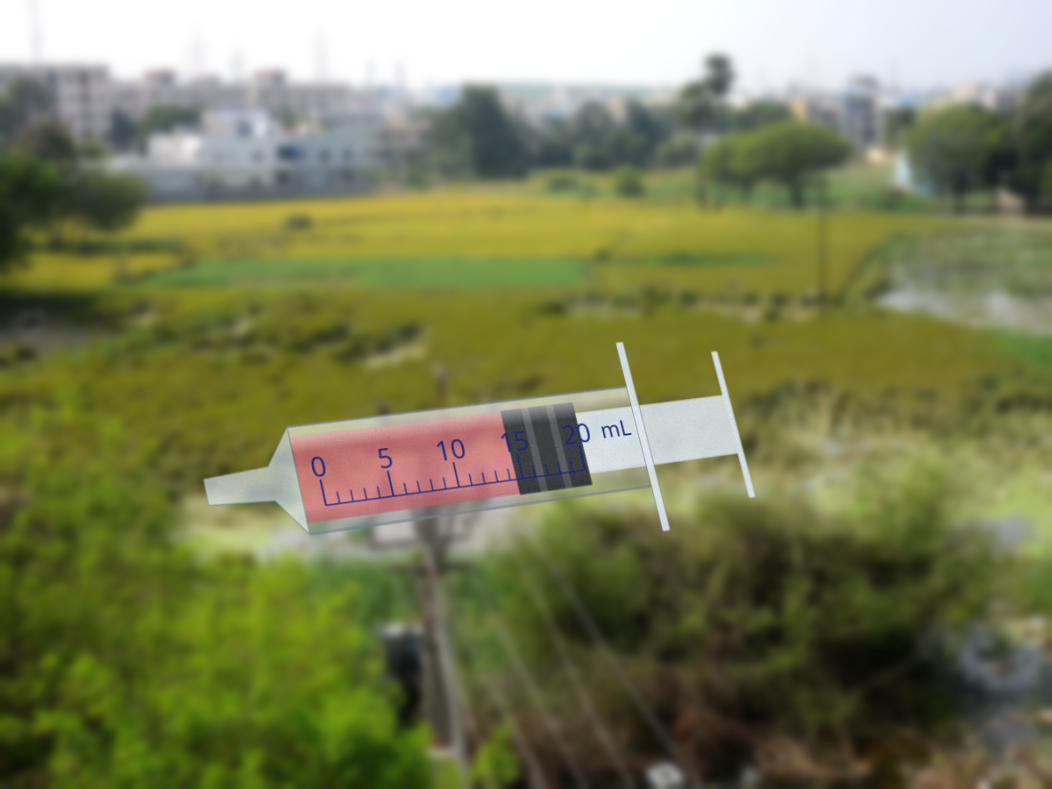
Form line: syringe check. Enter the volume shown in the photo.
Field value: 14.5 mL
